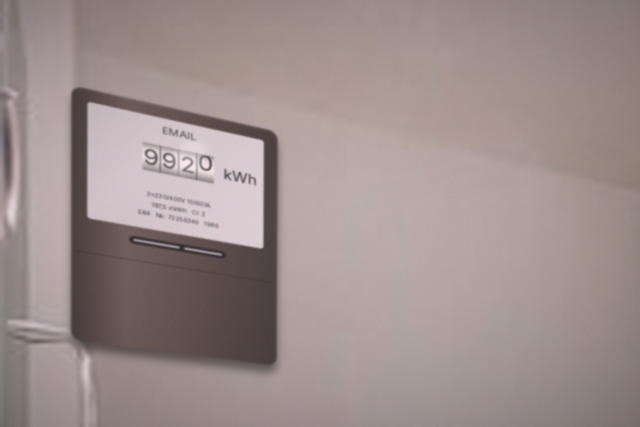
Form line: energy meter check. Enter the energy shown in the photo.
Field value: 9920 kWh
